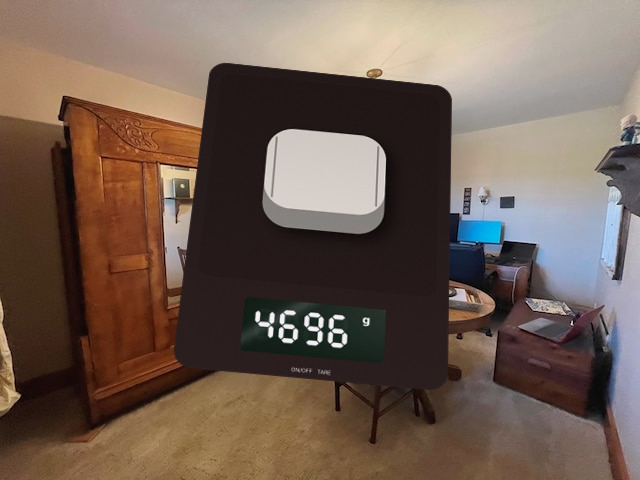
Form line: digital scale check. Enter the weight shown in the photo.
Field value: 4696 g
